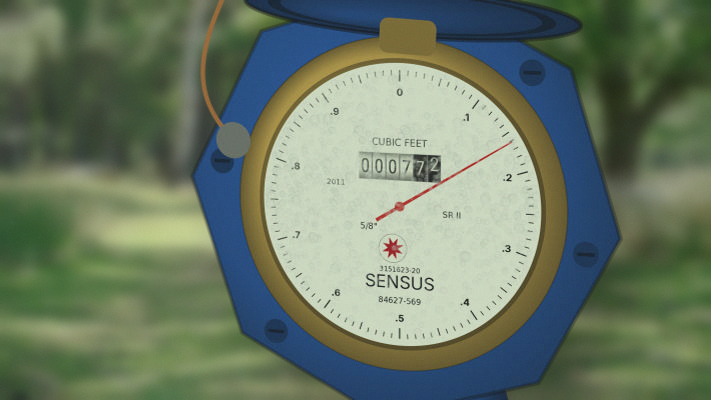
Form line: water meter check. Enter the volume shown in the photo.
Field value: 772.16 ft³
